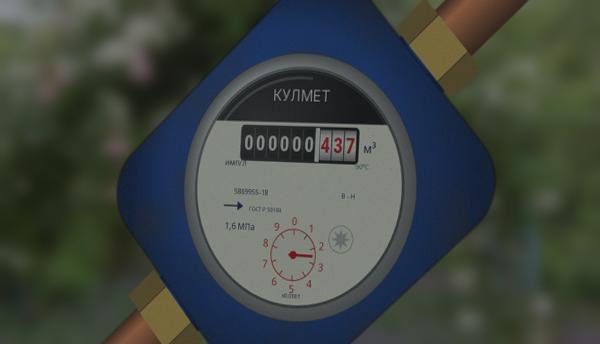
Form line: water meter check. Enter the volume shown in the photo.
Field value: 0.4372 m³
